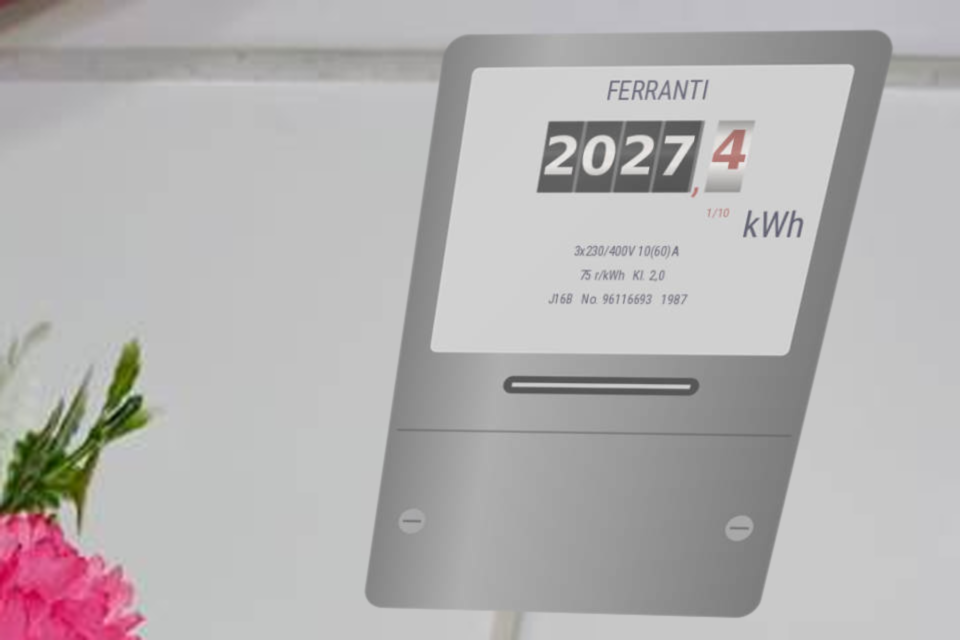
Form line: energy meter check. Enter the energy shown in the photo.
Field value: 2027.4 kWh
